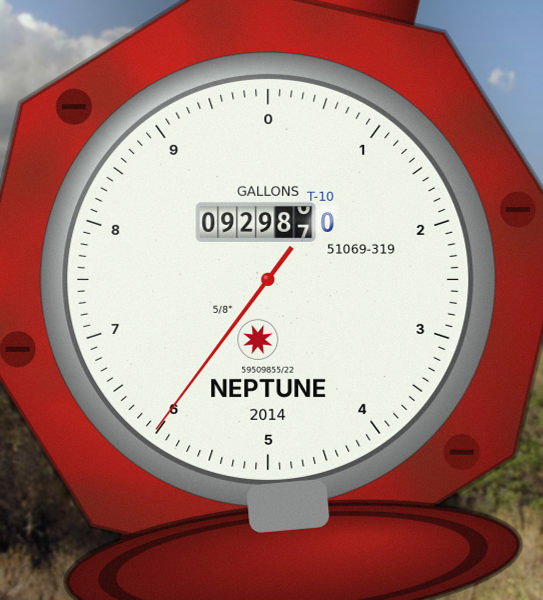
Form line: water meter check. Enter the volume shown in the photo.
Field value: 929866.0 gal
